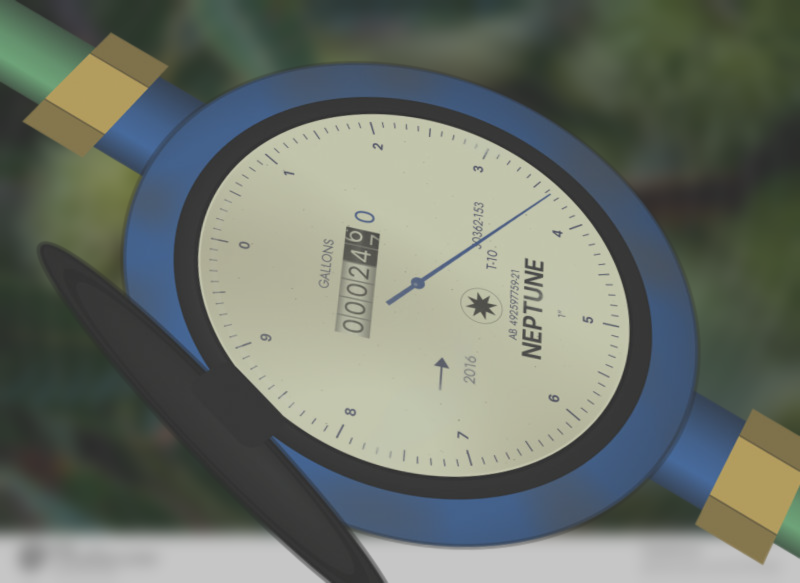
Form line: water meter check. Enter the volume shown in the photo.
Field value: 2463.6 gal
